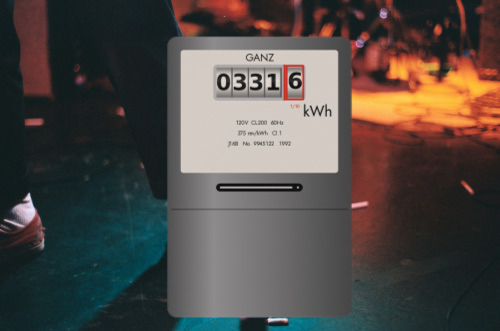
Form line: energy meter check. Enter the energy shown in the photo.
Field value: 331.6 kWh
